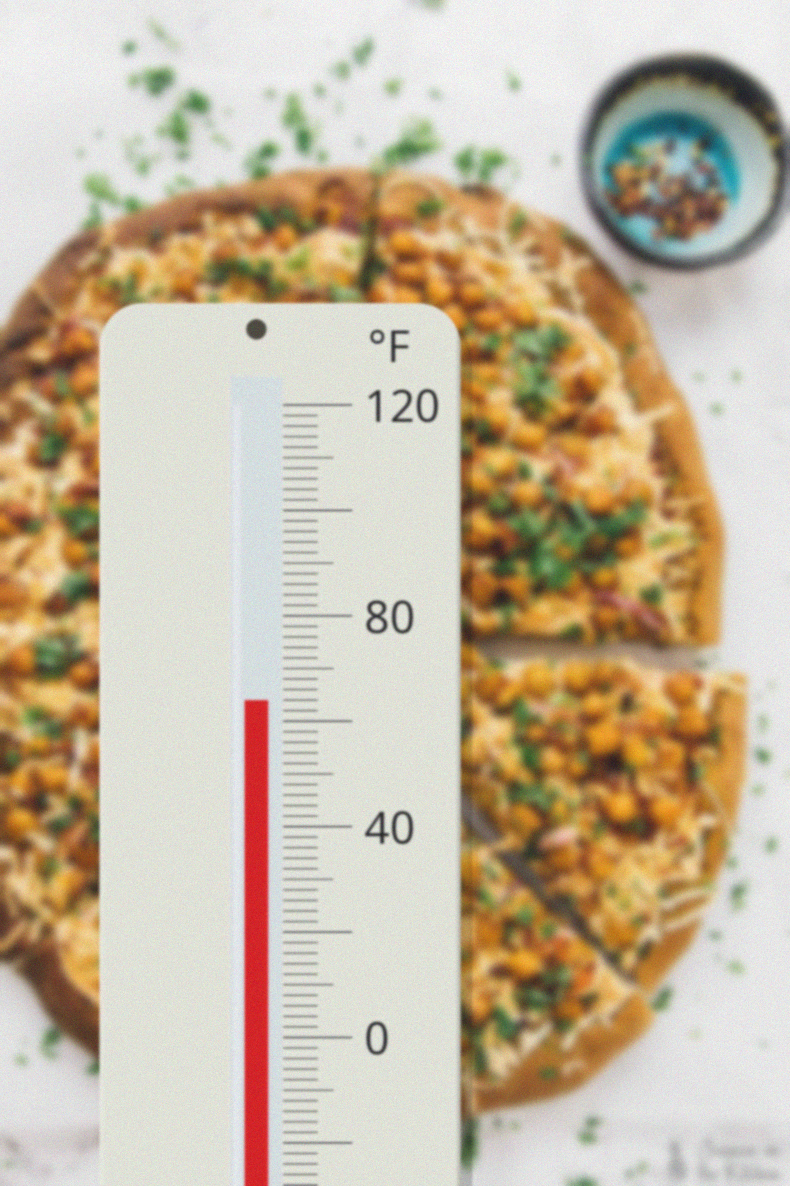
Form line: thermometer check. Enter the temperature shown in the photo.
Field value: 64 °F
